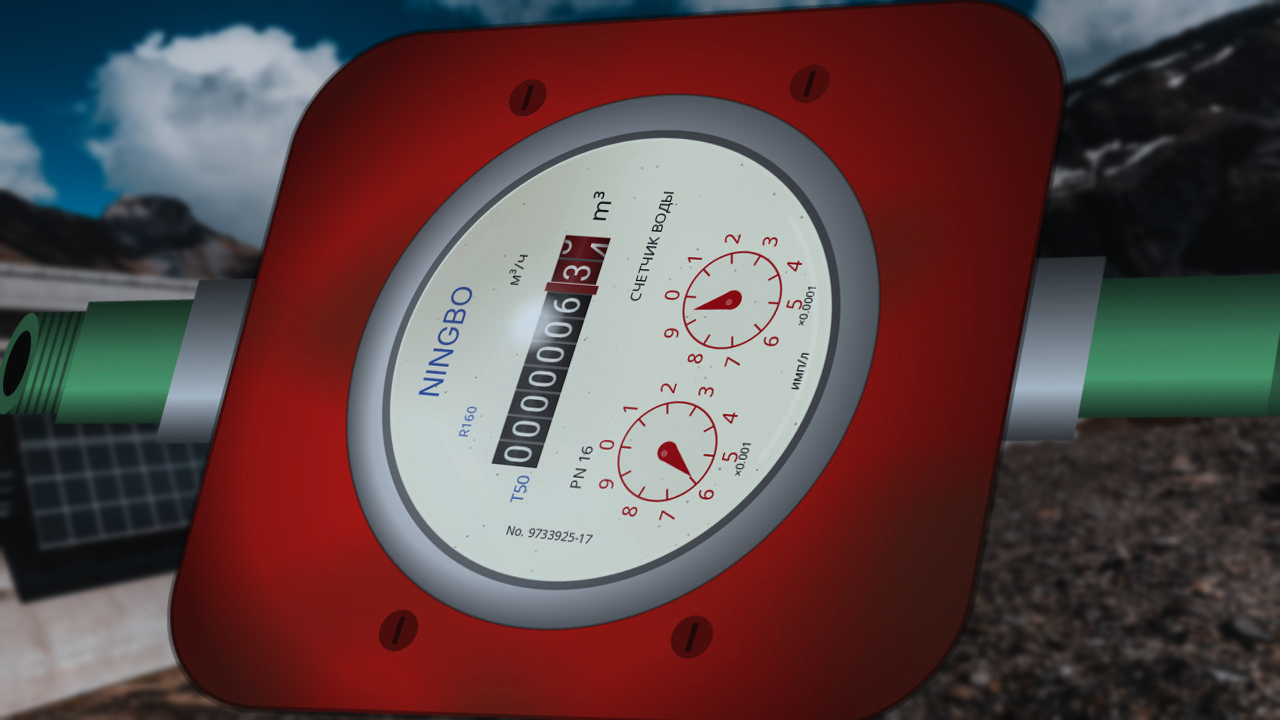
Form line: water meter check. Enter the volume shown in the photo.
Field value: 6.3359 m³
